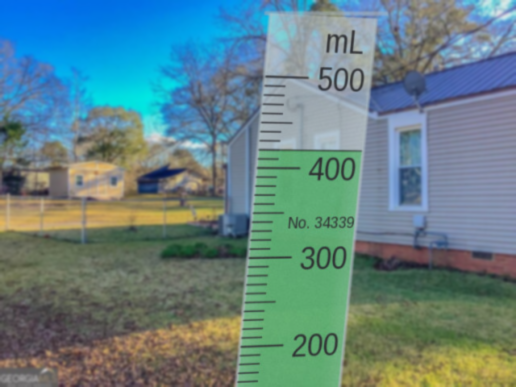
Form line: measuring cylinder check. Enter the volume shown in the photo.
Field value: 420 mL
